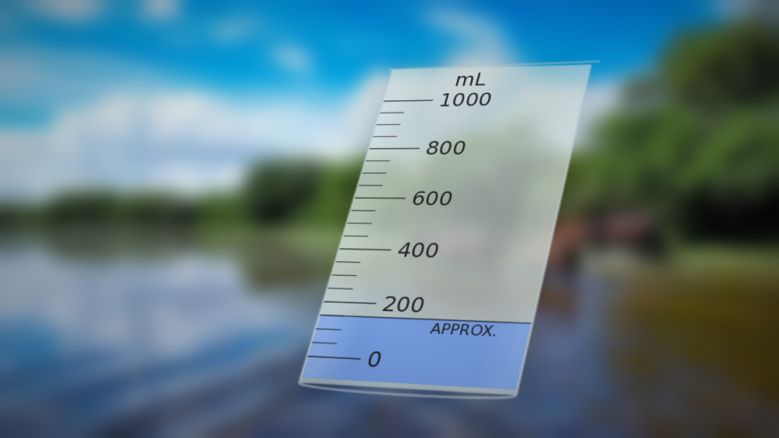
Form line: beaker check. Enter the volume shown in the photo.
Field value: 150 mL
